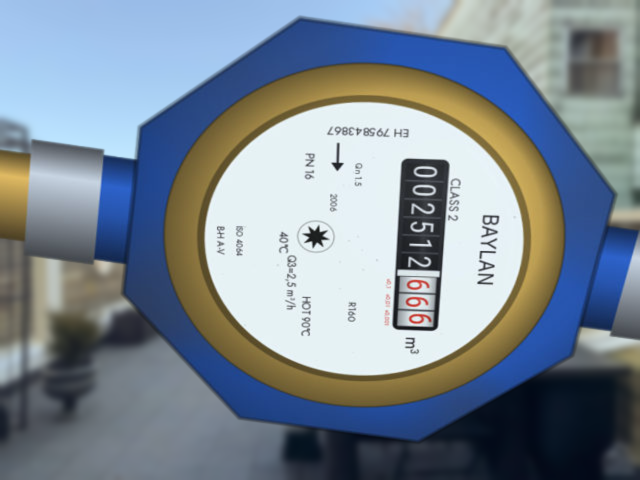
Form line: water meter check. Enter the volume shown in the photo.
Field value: 2512.666 m³
